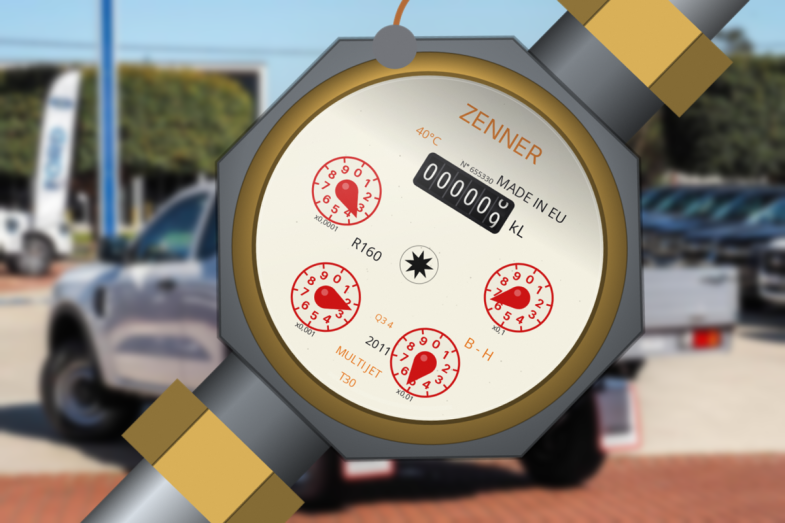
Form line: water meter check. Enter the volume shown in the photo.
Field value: 8.6523 kL
